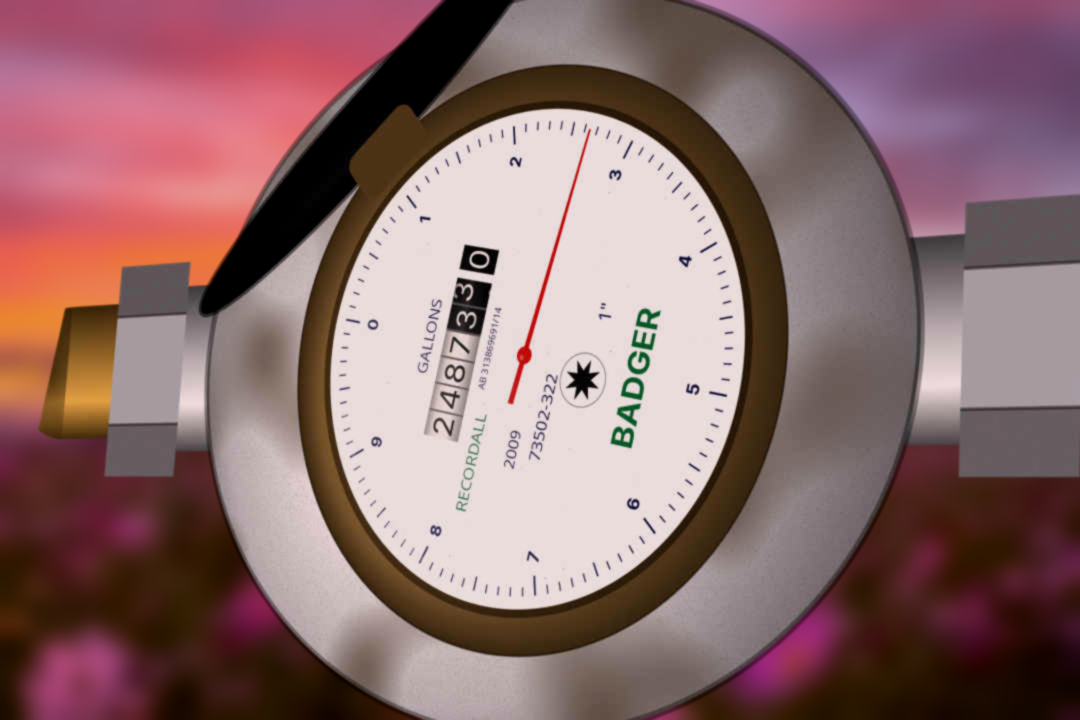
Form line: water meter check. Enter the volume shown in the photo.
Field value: 2487332.6 gal
